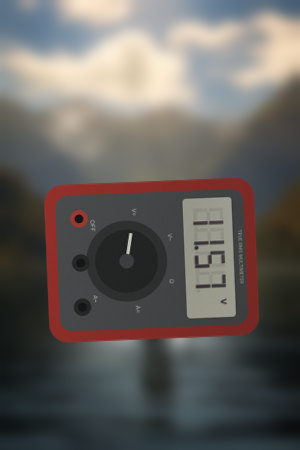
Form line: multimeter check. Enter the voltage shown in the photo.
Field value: 11.57 V
